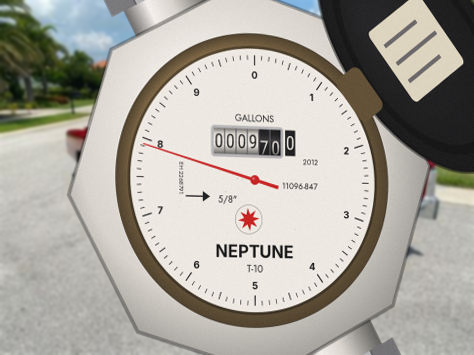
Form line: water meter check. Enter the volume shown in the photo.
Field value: 9697.9 gal
